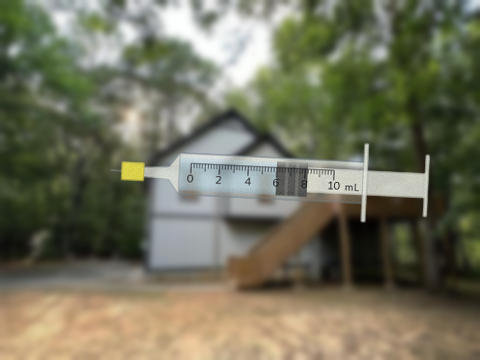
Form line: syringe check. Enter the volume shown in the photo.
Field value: 6 mL
